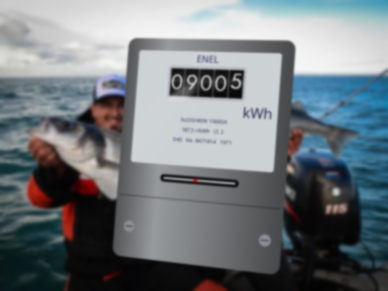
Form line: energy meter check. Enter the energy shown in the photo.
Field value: 9005 kWh
